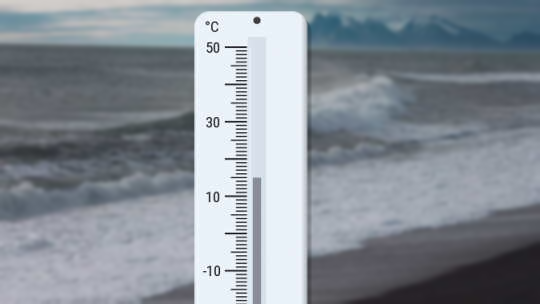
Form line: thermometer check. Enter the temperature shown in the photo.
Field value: 15 °C
